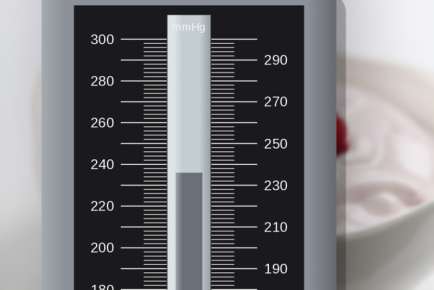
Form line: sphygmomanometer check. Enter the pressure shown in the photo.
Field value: 236 mmHg
